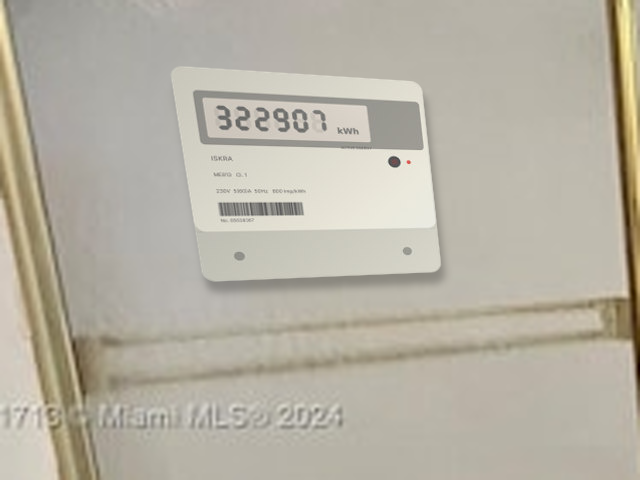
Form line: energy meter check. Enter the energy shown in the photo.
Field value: 322907 kWh
